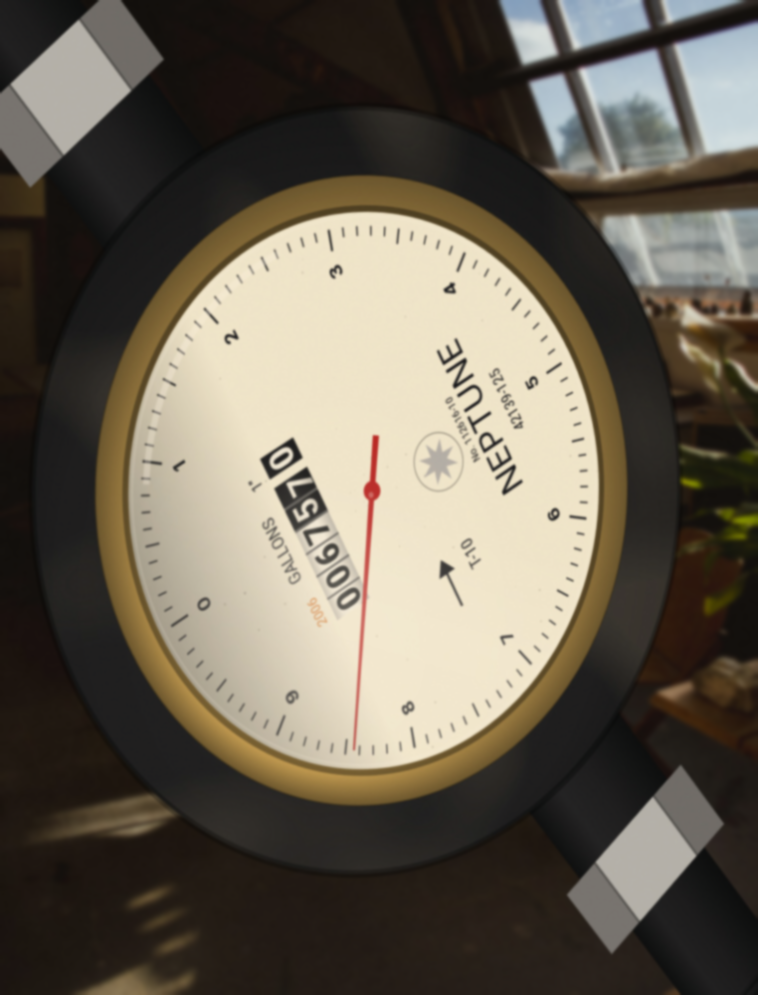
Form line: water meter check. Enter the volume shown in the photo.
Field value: 67568.4 gal
